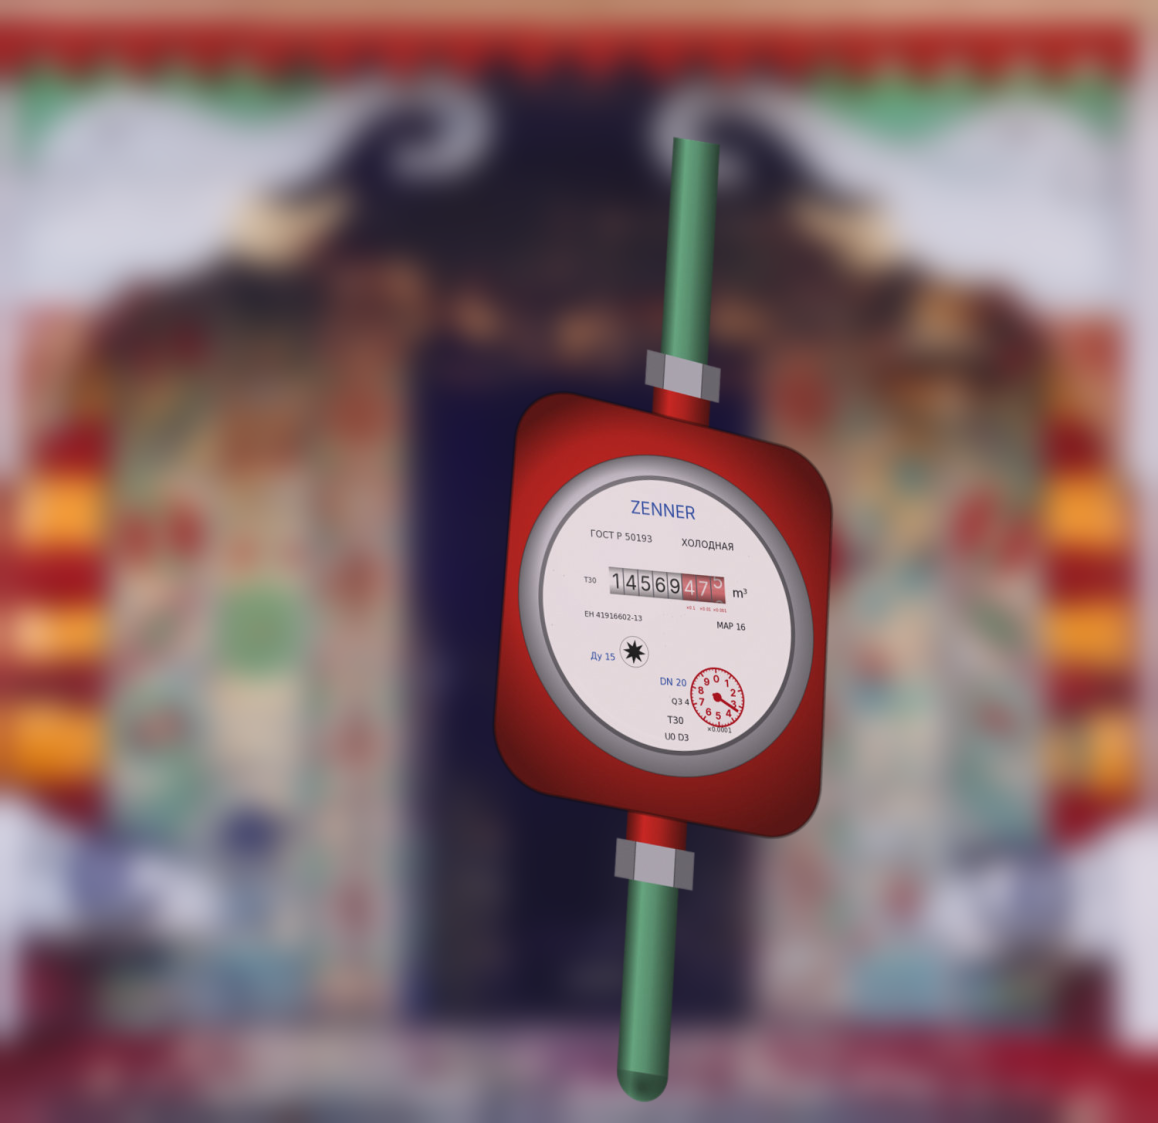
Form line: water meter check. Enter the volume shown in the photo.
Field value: 14569.4753 m³
